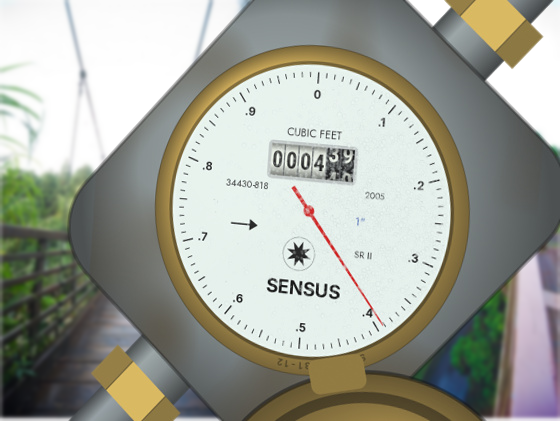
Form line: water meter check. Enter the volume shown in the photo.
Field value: 439.39 ft³
